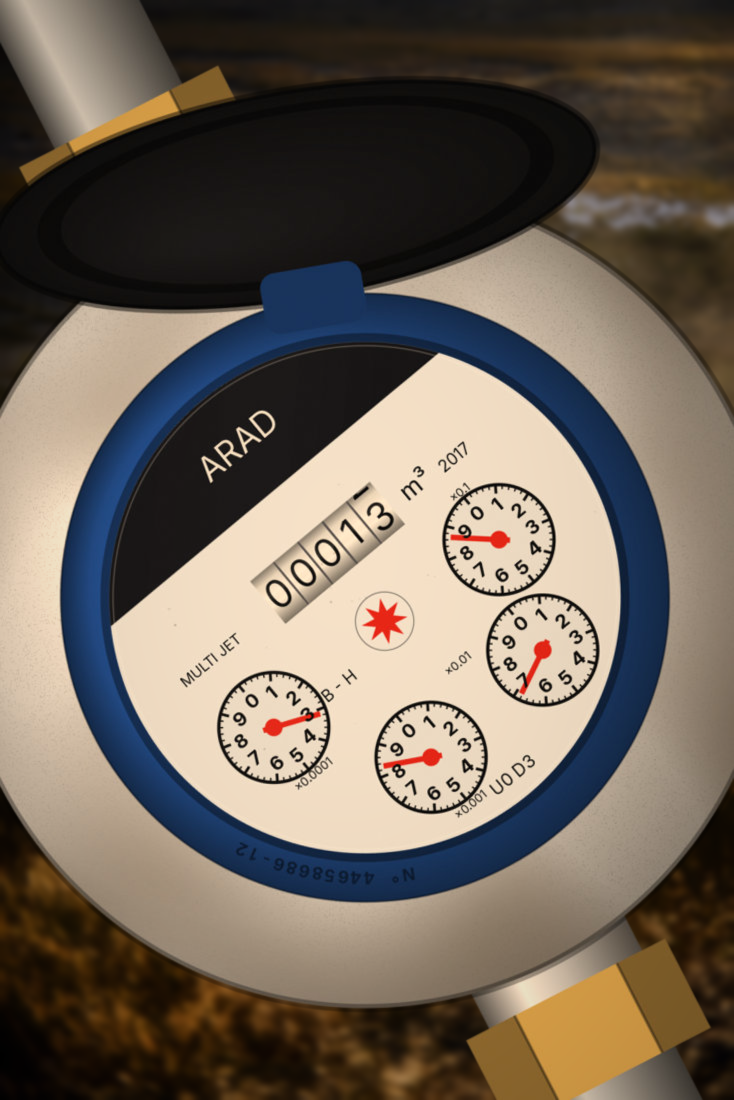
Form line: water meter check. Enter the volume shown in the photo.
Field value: 12.8683 m³
